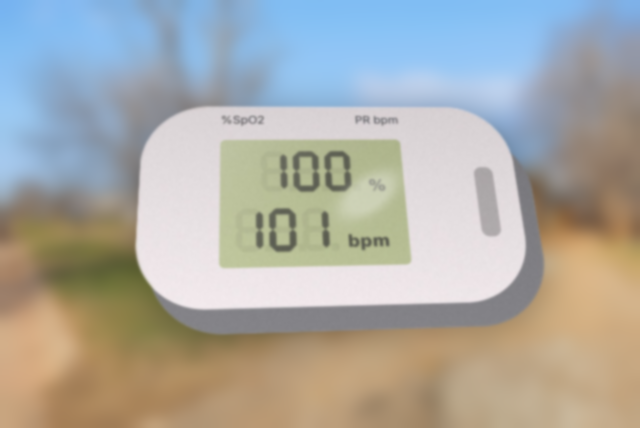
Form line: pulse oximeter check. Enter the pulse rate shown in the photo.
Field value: 101 bpm
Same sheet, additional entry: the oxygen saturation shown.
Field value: 100 %
